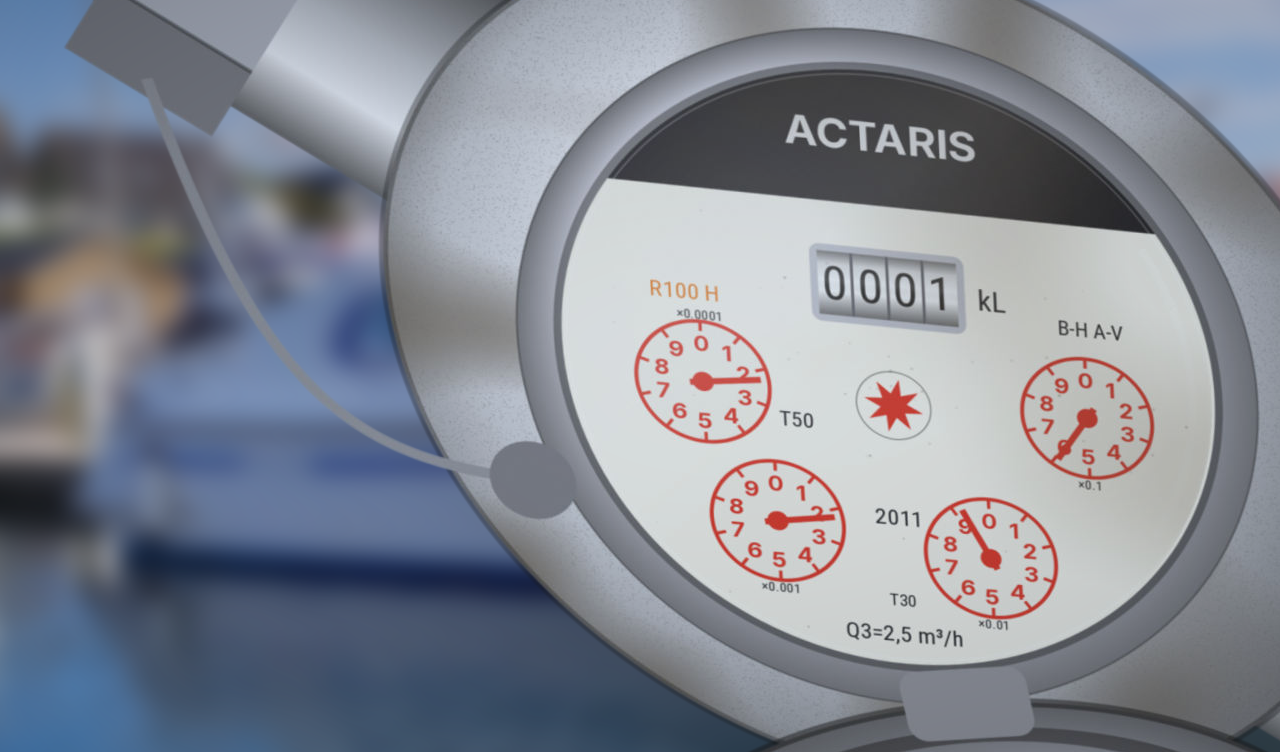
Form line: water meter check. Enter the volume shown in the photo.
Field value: 1.5922 kL
